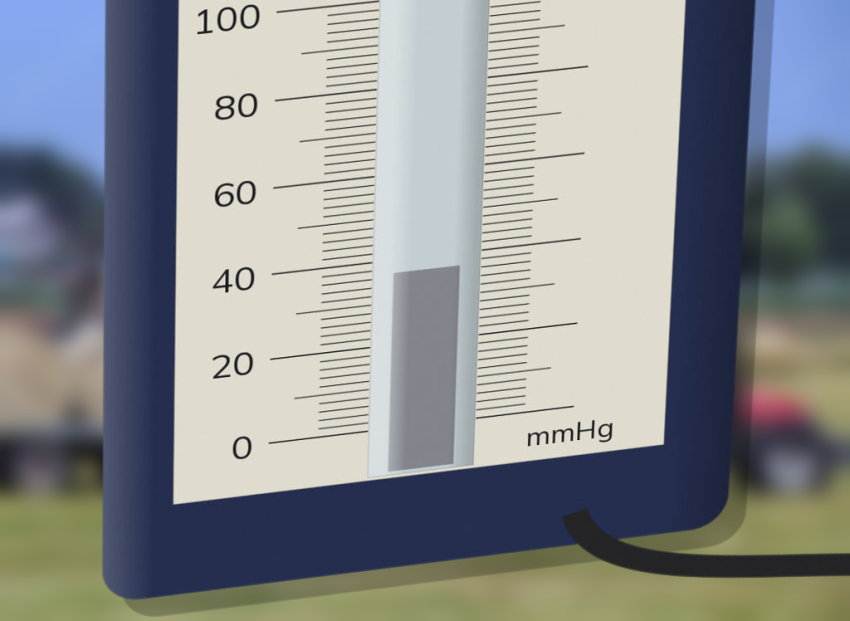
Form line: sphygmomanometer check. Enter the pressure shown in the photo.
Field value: 37 mmHg
